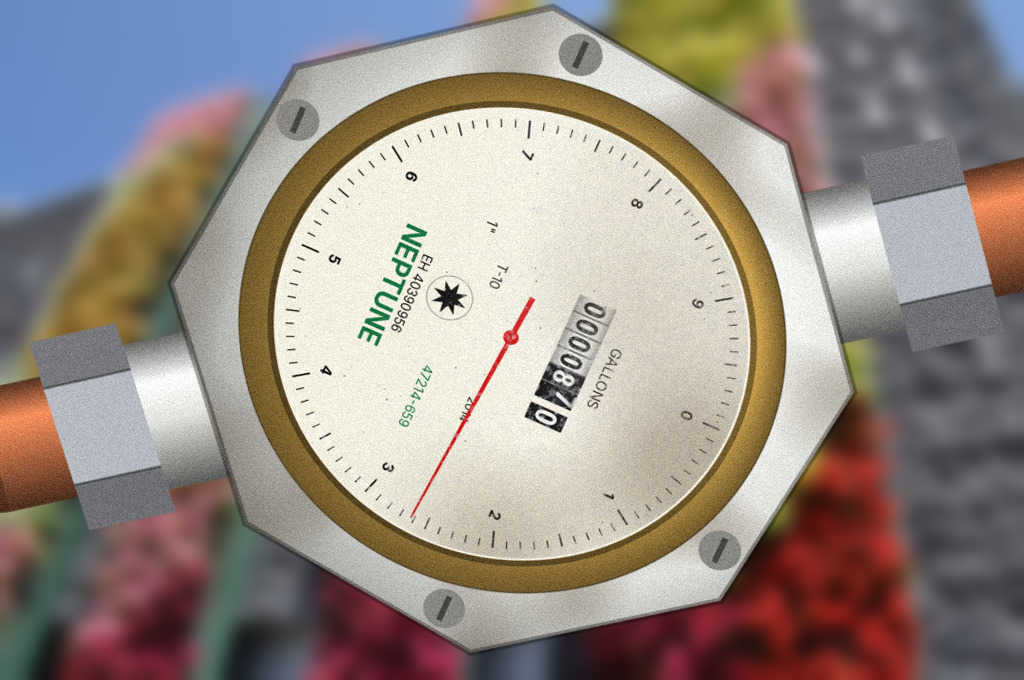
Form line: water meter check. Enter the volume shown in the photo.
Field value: 872.6 gal
